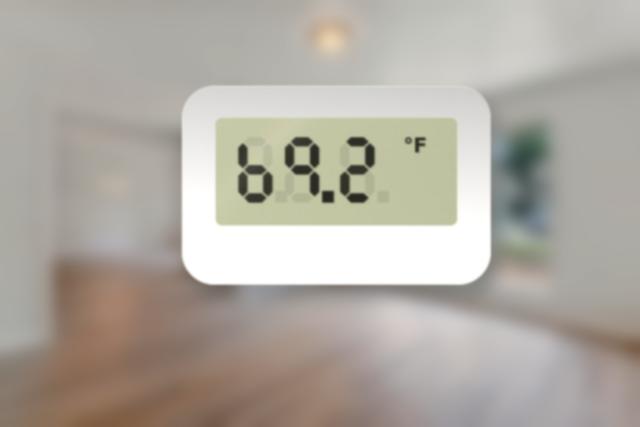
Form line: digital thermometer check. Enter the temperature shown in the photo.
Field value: 69.2 °F
